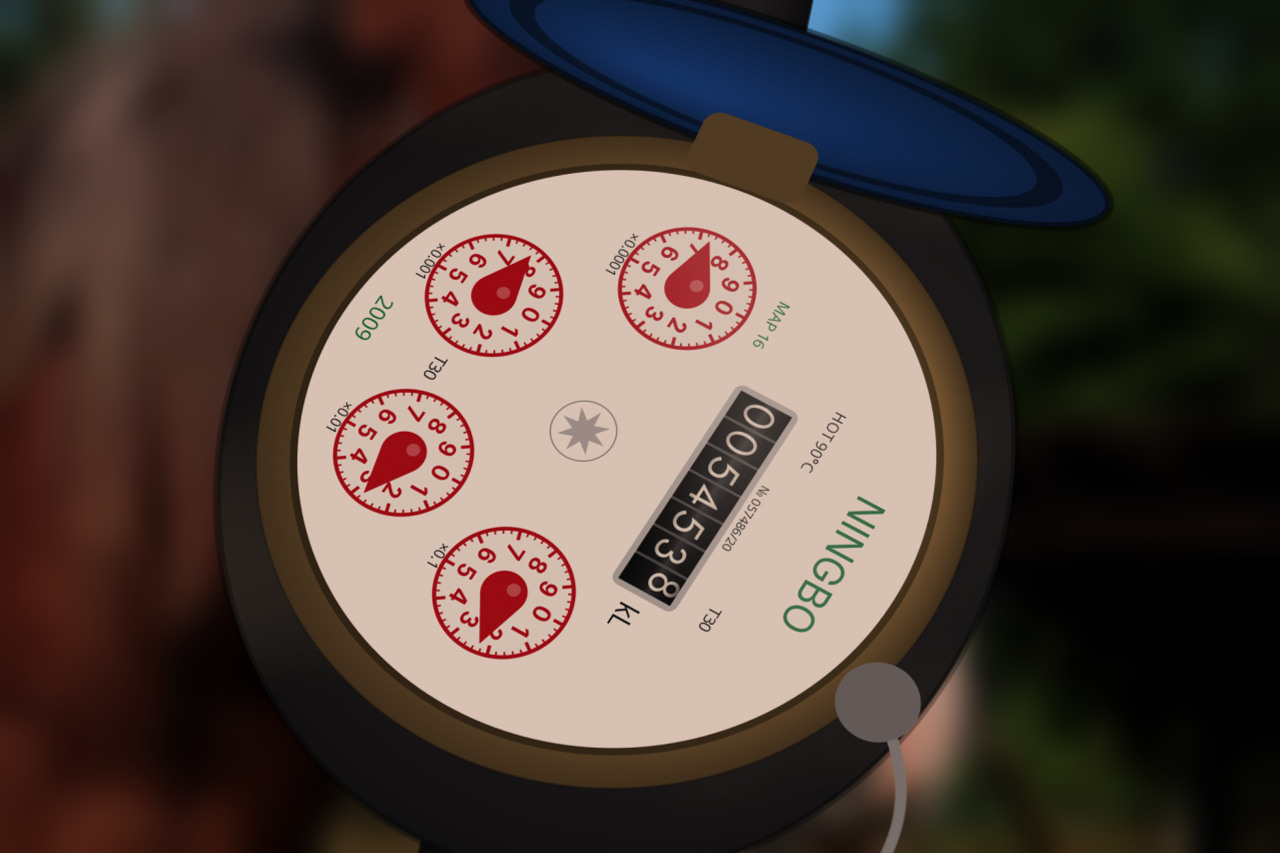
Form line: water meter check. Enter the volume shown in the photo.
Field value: 54538.2277 kL
